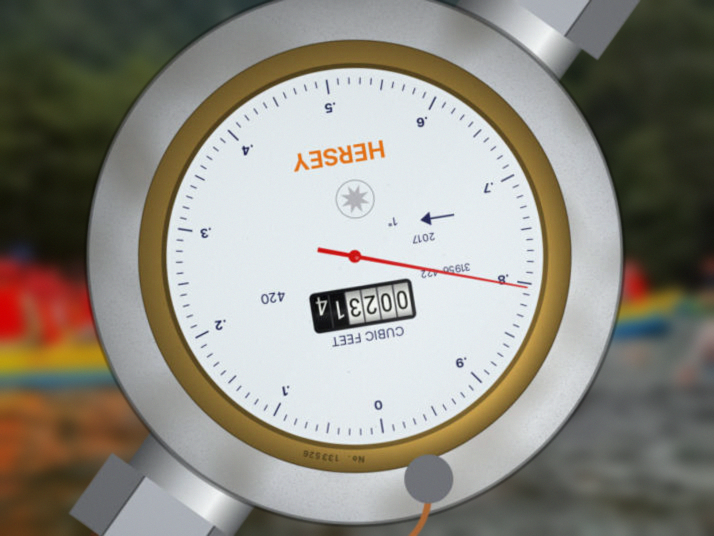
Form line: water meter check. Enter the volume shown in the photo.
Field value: 2313.80 ft³
